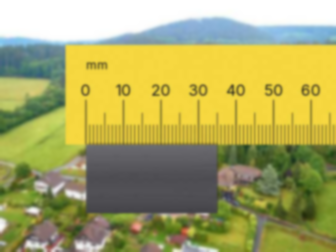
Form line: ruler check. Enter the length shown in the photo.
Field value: 35 mm
